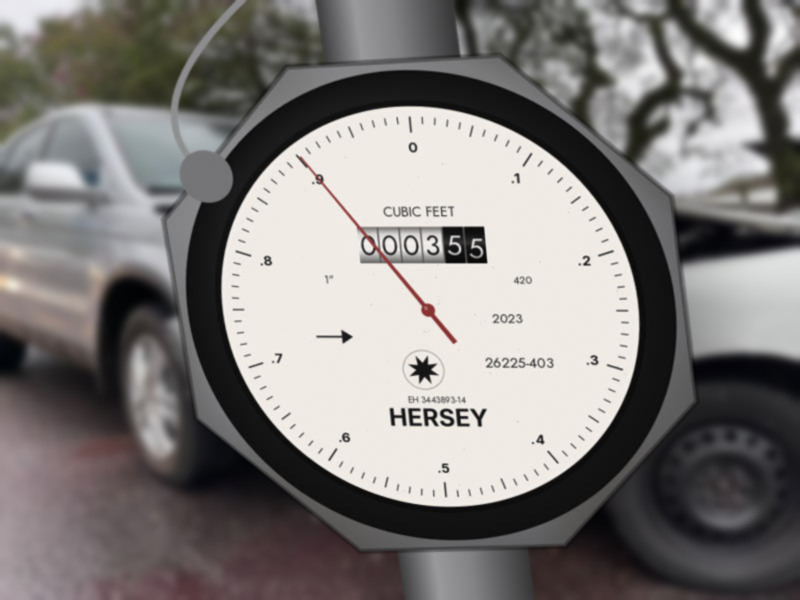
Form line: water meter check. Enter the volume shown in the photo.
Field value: 354.90 ft³
